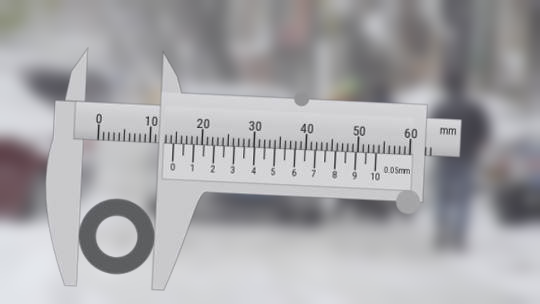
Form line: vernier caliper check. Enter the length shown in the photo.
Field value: 14.5 mm
